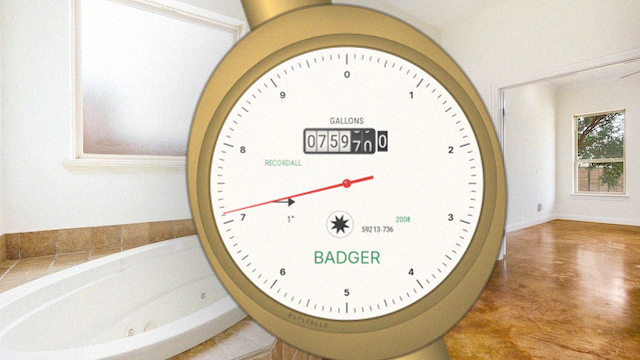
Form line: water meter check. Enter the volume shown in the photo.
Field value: 759697.1 gal
